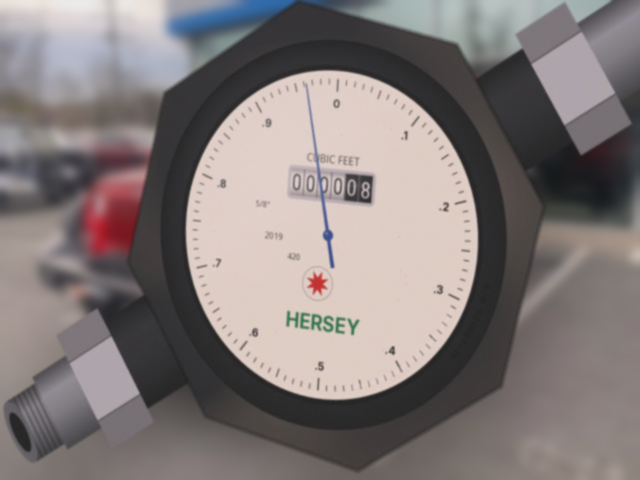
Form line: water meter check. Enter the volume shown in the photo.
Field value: 7.96 ft³
